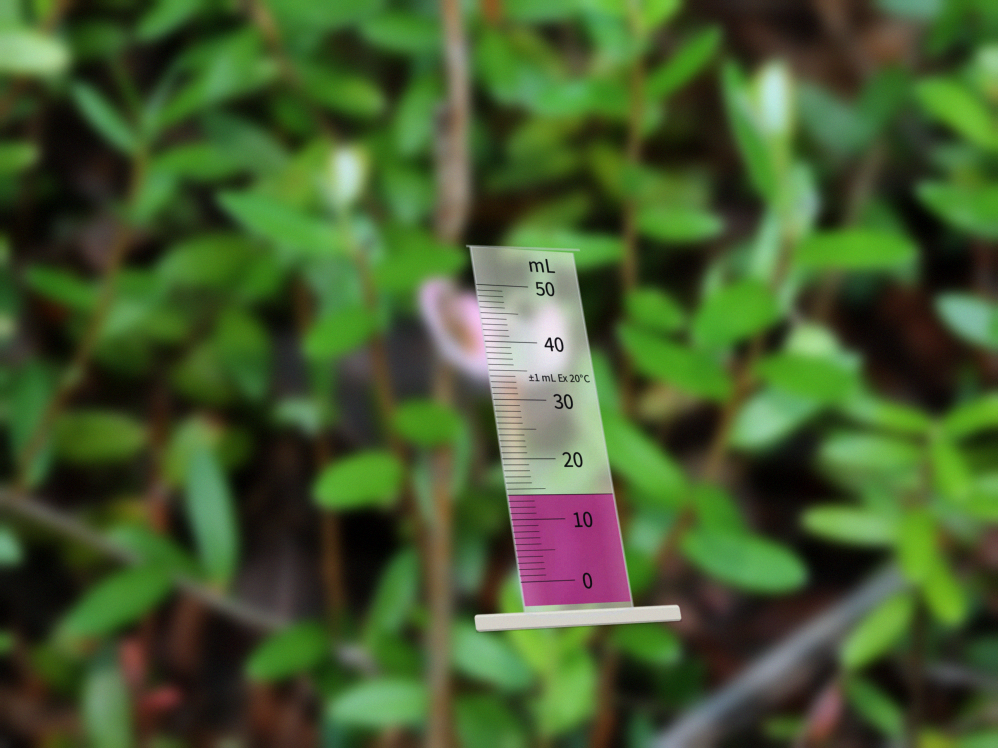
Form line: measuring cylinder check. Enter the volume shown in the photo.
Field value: 14 mL
